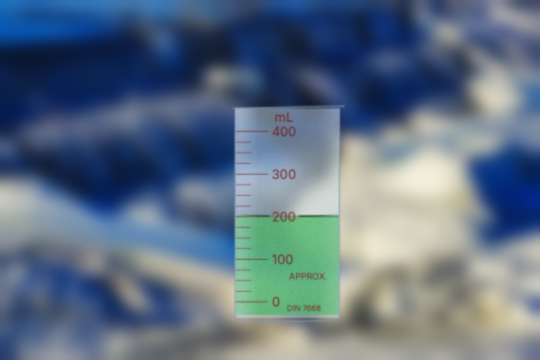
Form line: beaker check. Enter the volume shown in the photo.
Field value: 200 mL
